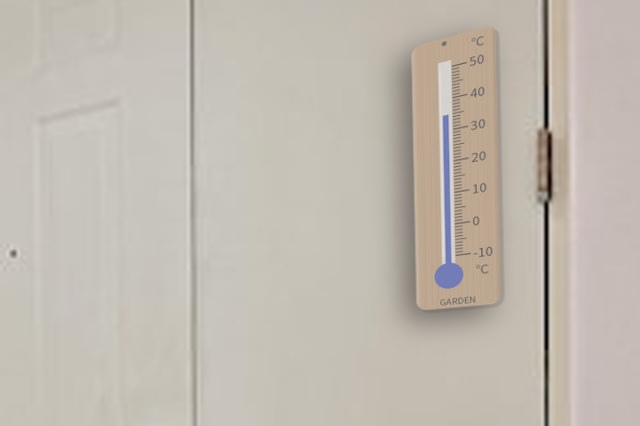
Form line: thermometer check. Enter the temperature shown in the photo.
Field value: 35 °C
